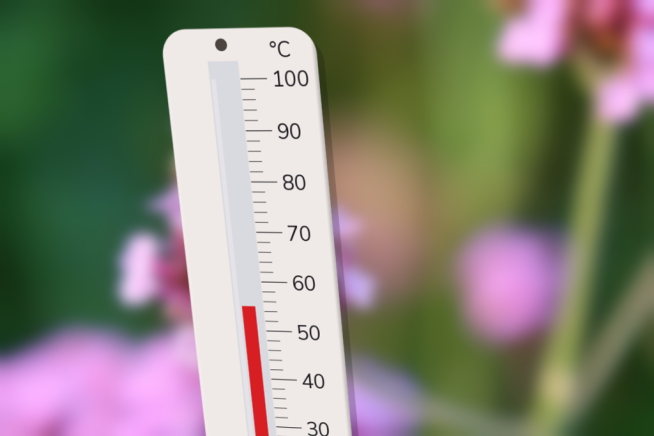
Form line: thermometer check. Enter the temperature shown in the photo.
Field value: 55 °C
